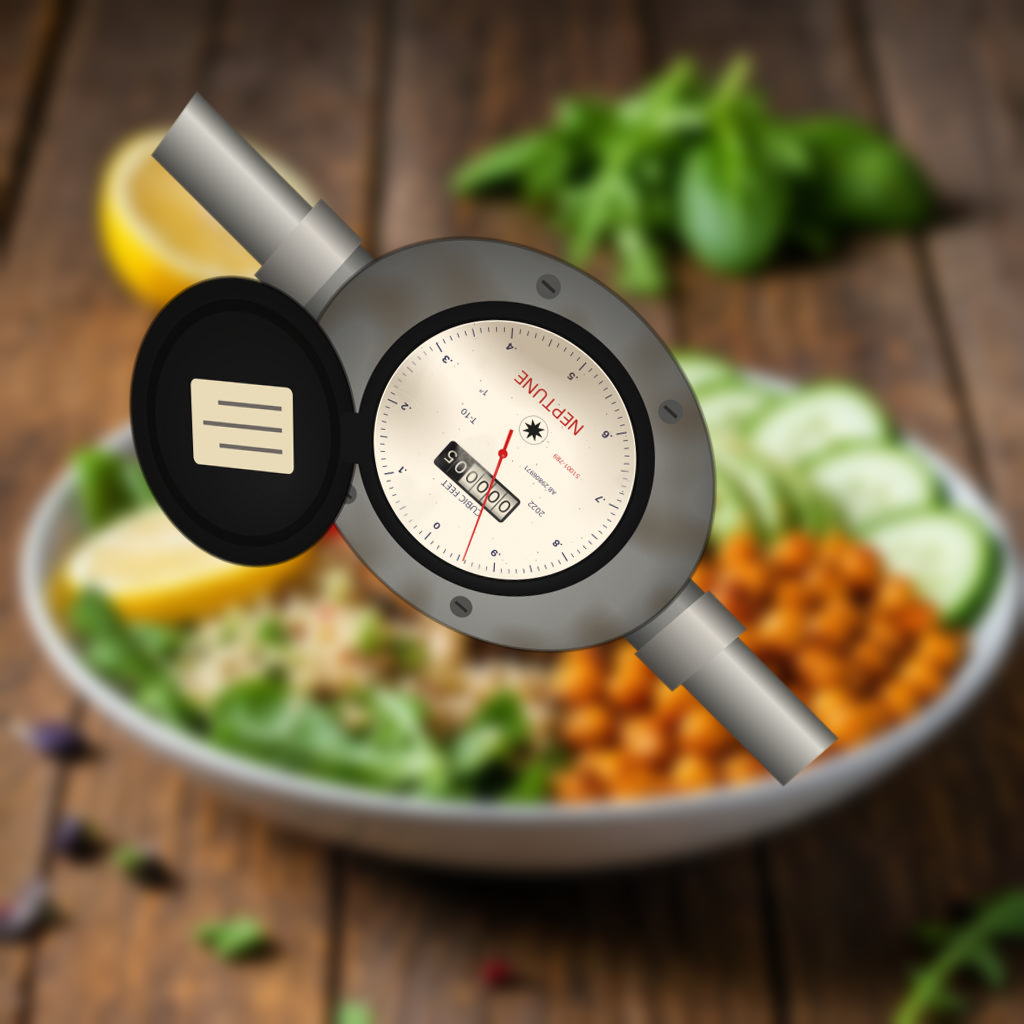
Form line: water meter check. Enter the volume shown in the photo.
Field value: 4.94 ft³
